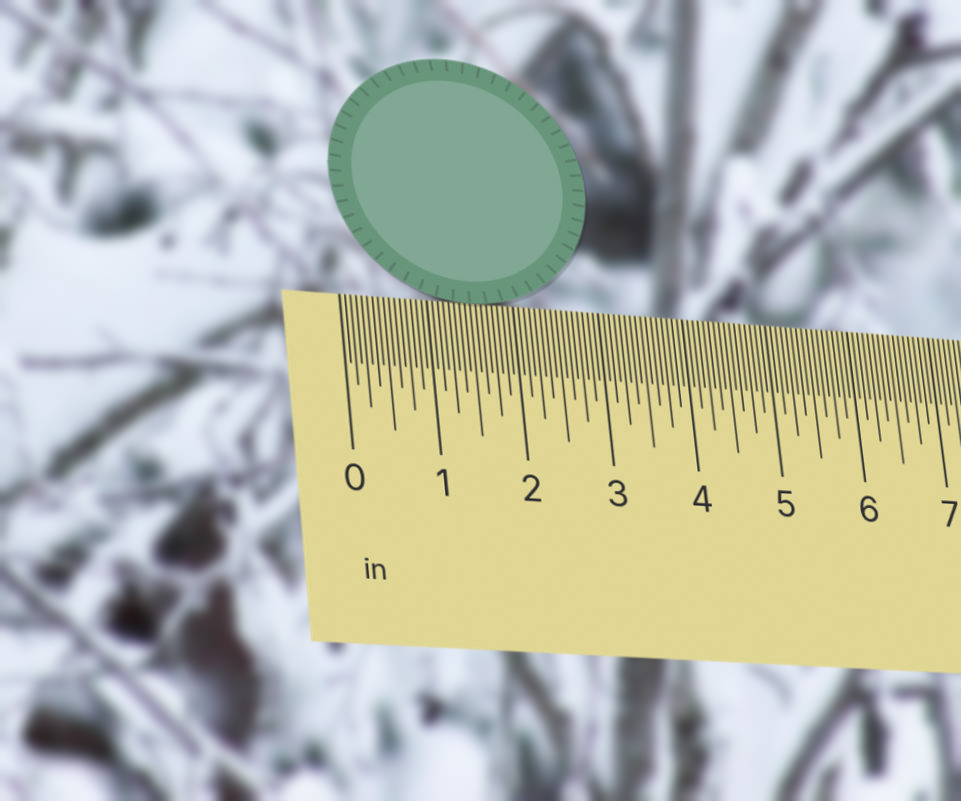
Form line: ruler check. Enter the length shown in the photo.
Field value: 3 in
